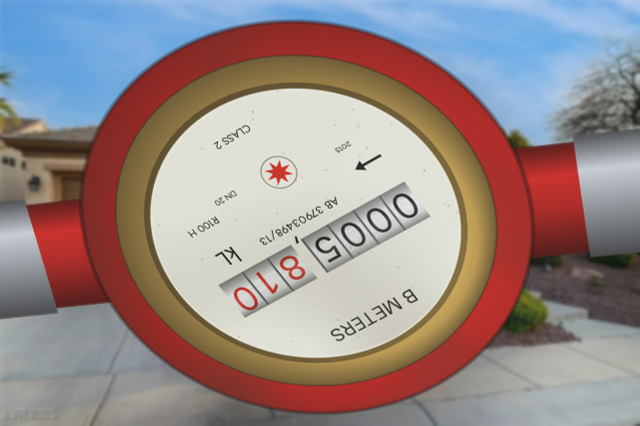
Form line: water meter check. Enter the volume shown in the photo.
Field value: 5.810 kL
